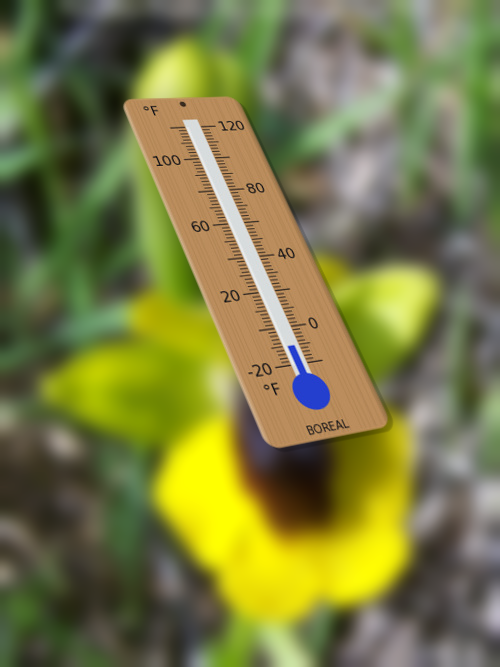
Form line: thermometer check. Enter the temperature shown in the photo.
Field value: -10 °F
